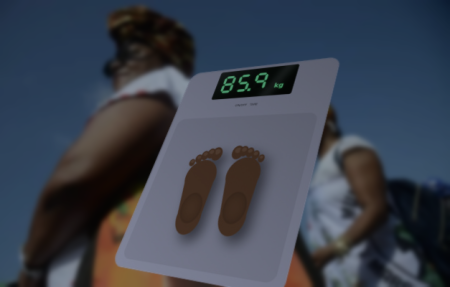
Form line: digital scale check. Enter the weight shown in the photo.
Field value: 85.9 kg
